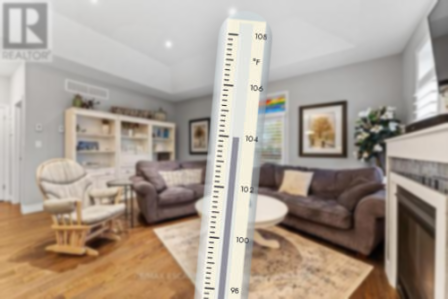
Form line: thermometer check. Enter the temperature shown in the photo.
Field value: 104 °F
